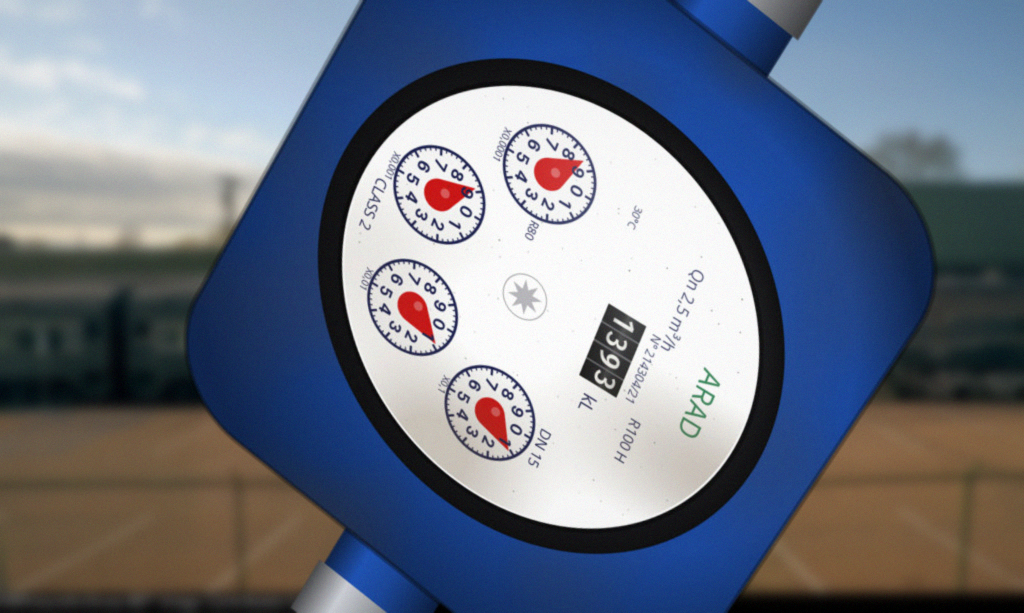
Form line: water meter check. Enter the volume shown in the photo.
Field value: 1393.1088 kL
